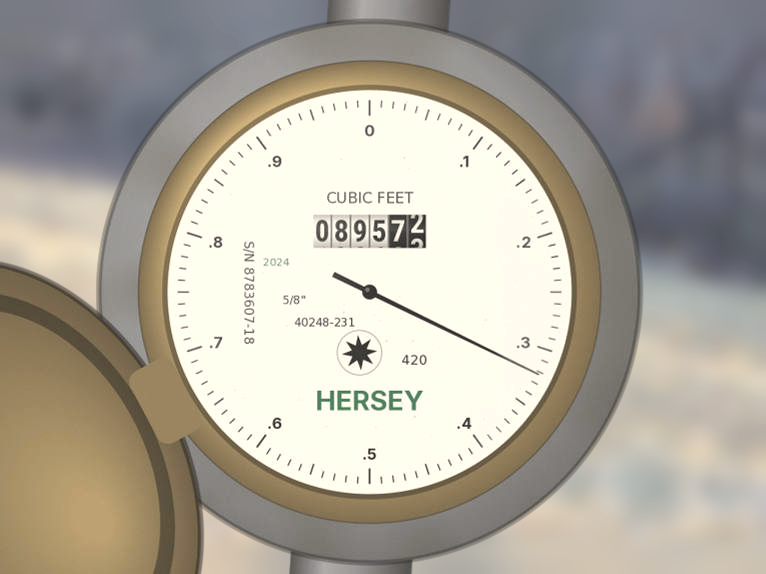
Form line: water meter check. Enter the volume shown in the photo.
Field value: 89572.32 ft³
